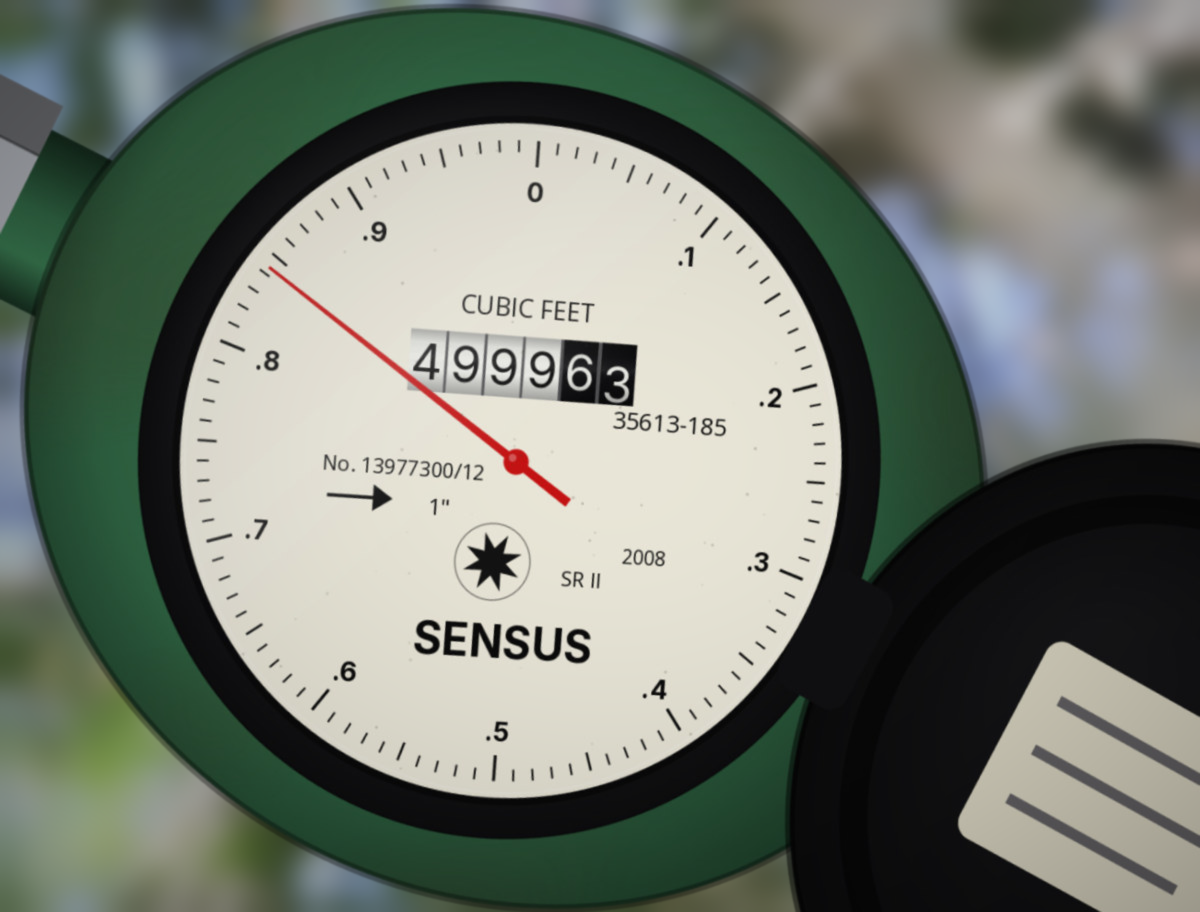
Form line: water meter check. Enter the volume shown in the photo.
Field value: 499962.84 ft³
